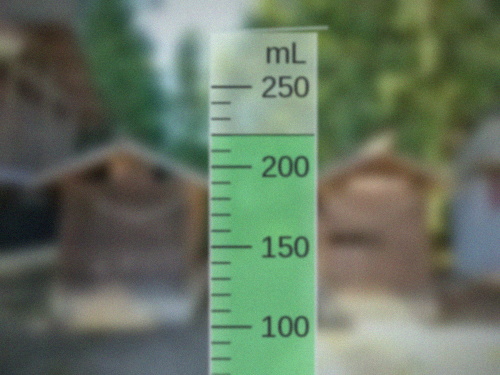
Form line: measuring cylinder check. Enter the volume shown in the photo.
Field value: 220 mL
